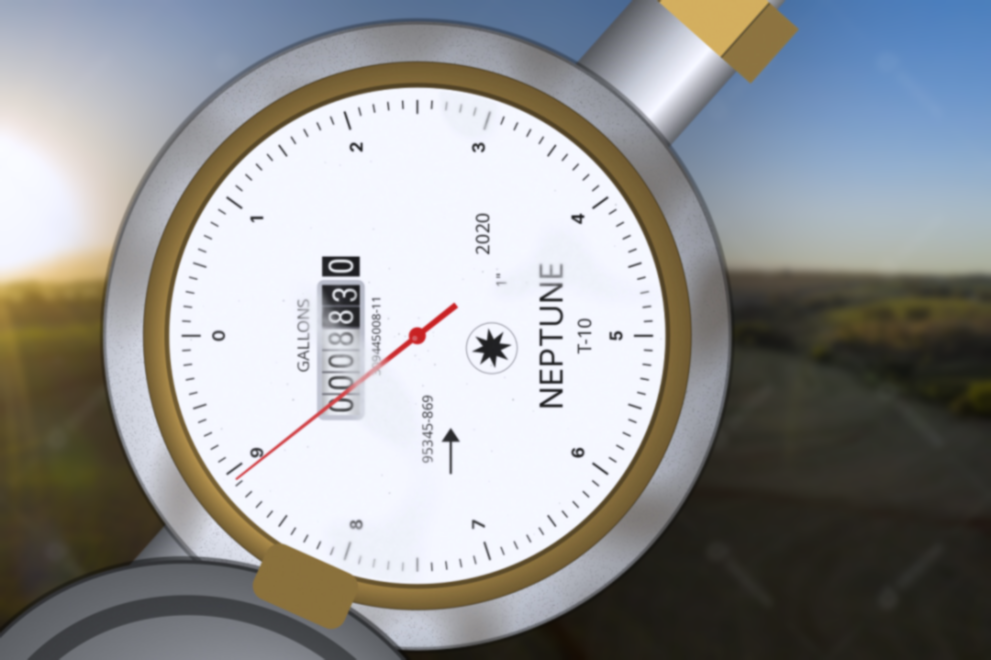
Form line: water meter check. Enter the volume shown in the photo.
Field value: 8828.9 gal
